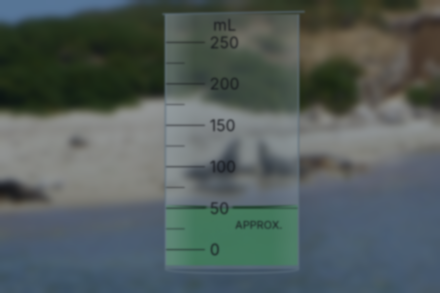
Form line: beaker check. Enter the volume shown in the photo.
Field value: 50 mL
